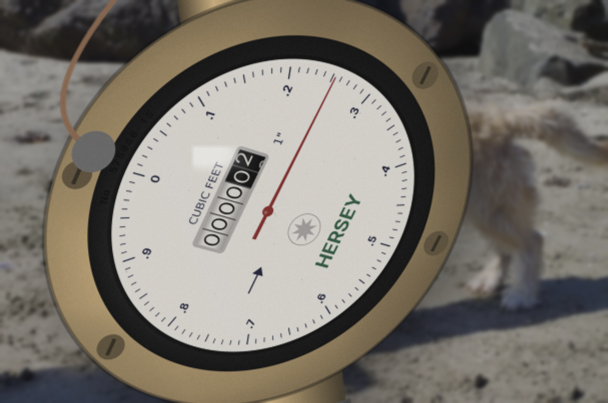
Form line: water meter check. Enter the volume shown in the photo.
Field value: 2.25 ft³
